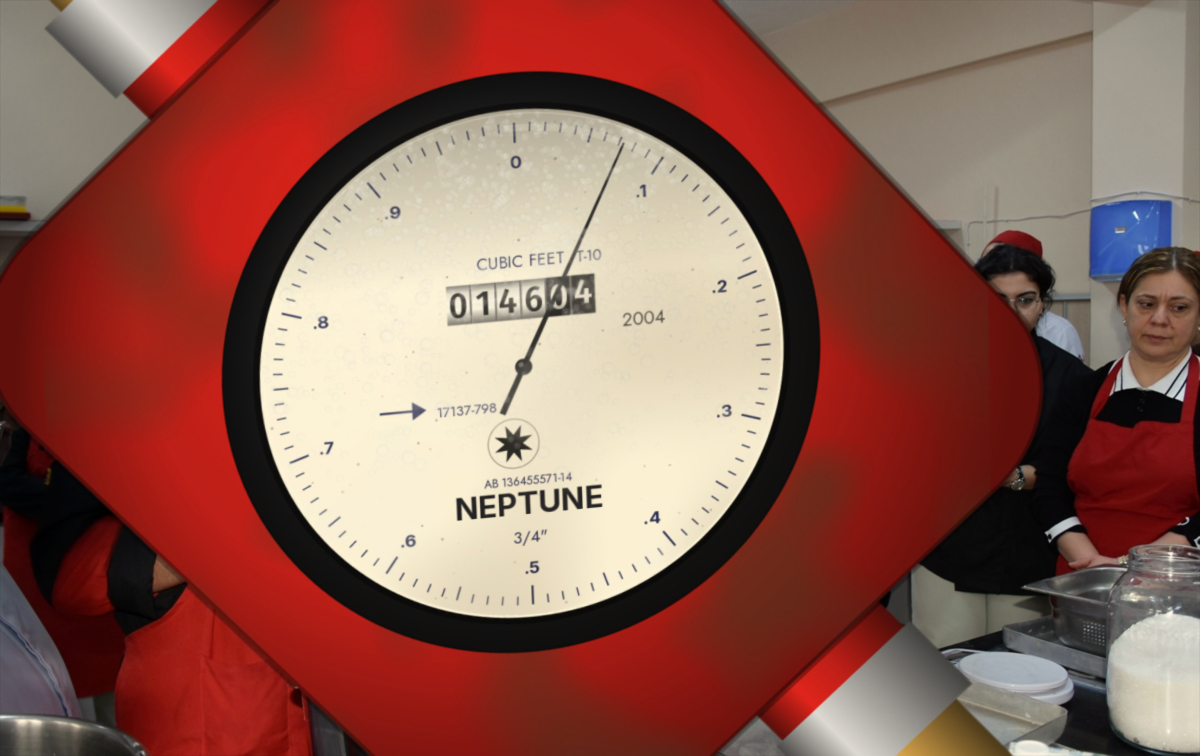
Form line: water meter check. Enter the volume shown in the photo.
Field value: 14604.07 ft³
